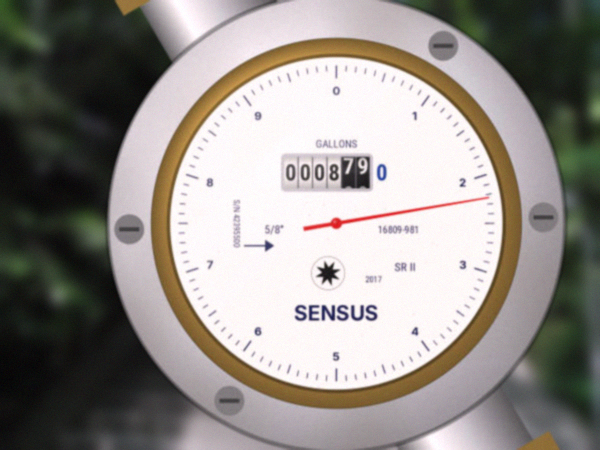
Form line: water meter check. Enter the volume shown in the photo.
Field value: 8792.2 gal
